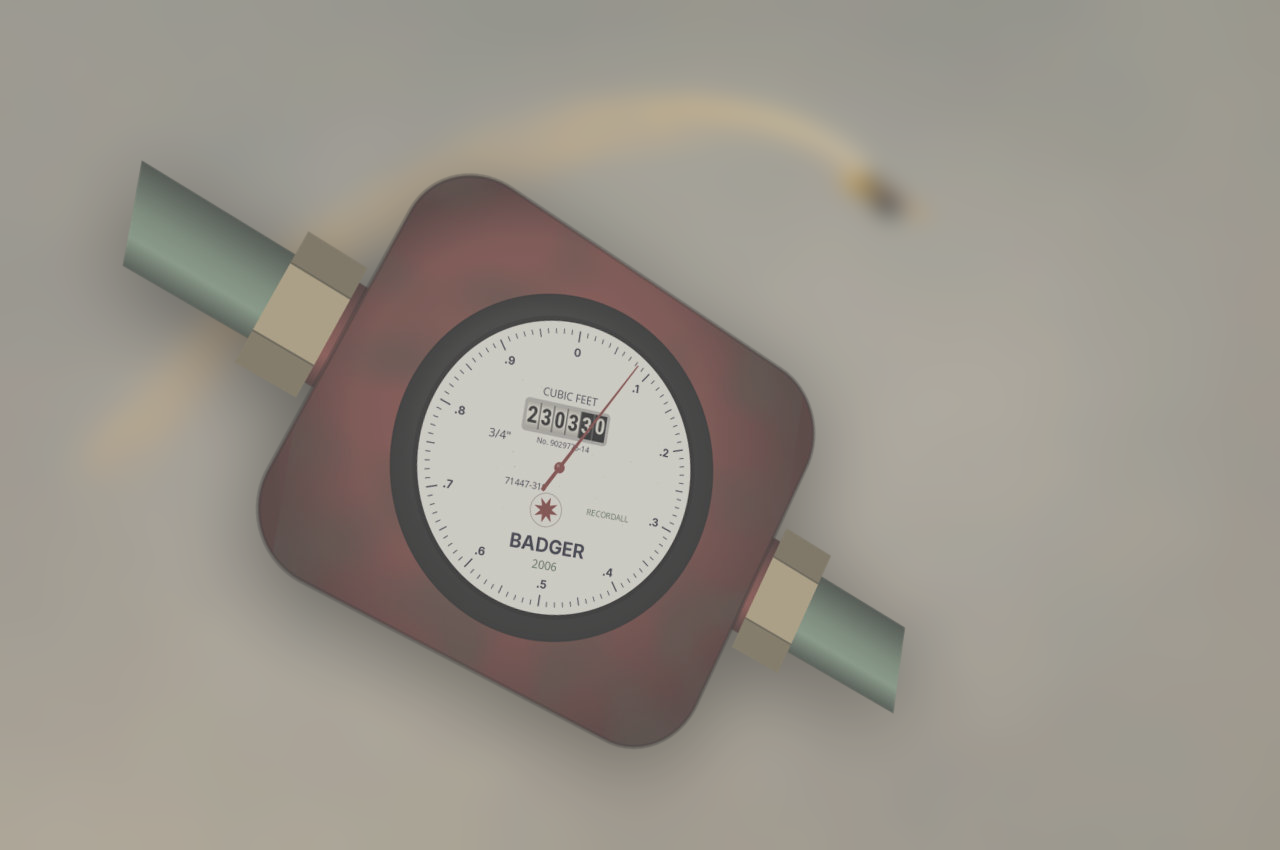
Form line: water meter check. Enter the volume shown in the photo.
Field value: 230330.08 ft³
